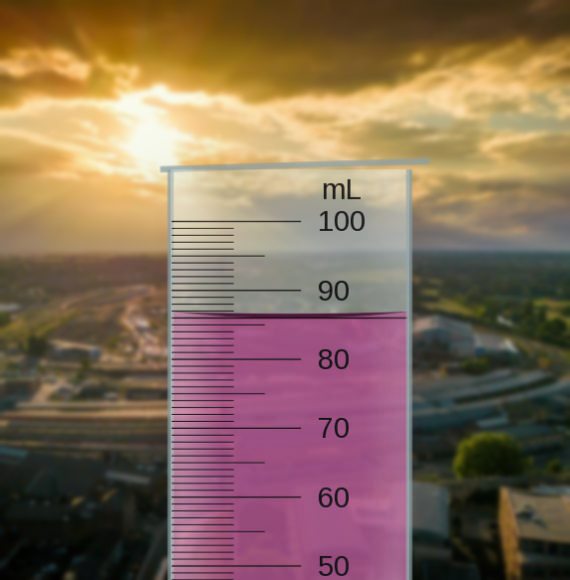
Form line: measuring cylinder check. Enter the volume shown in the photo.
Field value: 86 mL
